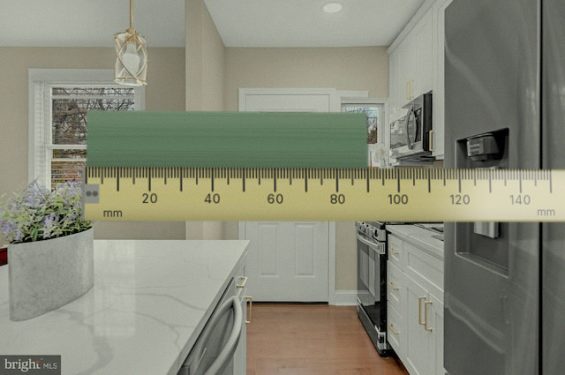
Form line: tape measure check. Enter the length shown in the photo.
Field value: 90 mm
